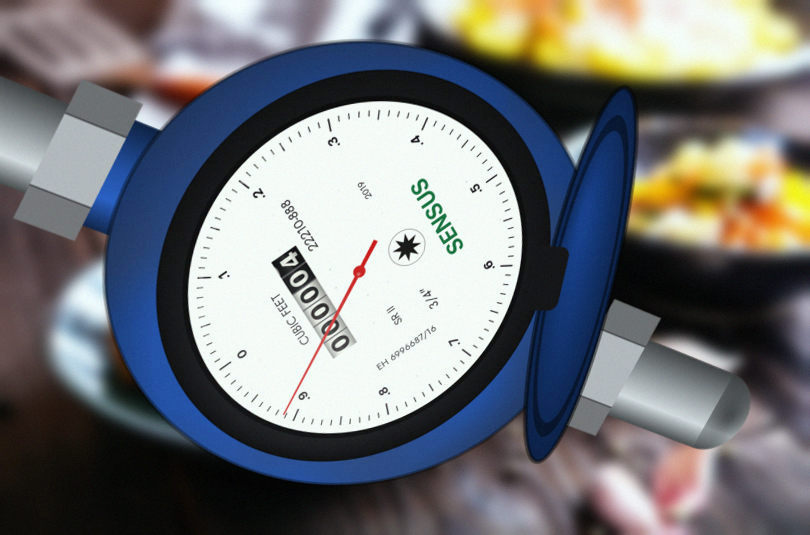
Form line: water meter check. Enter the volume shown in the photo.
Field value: 3.91 ft³
